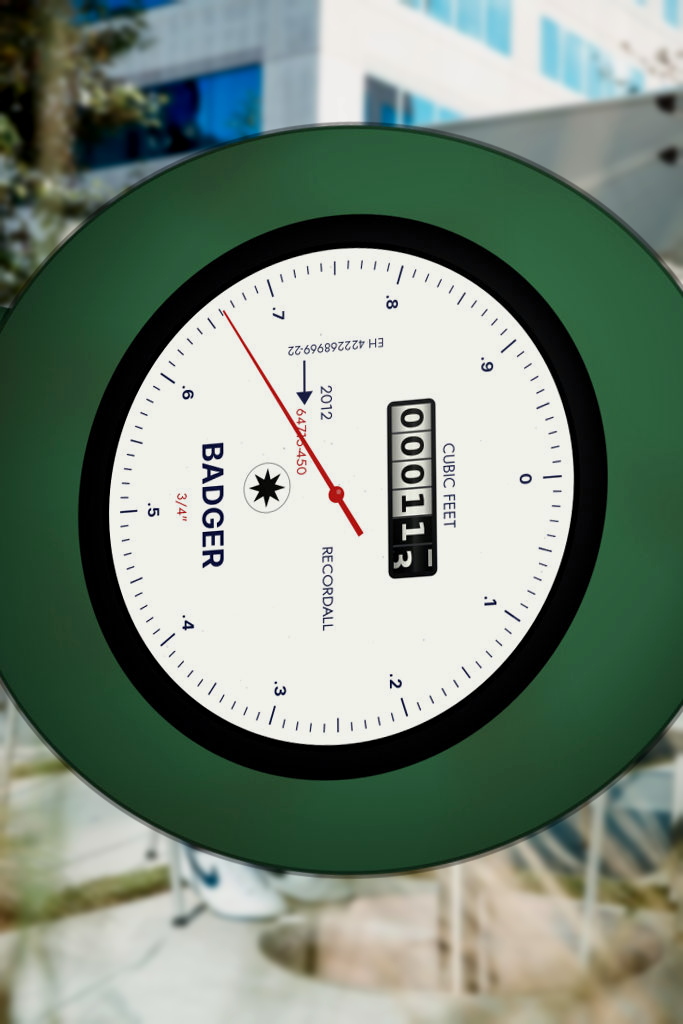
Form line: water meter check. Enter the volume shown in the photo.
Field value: 112.66 ft³
